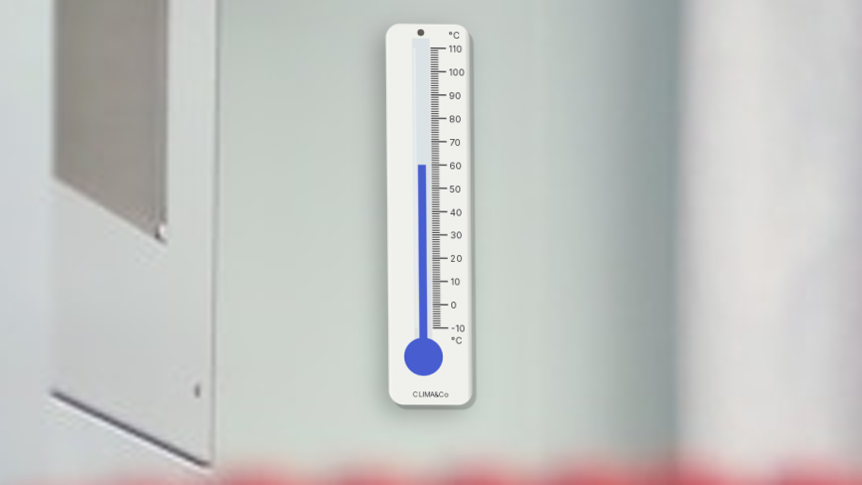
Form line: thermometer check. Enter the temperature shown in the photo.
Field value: 60 °C
